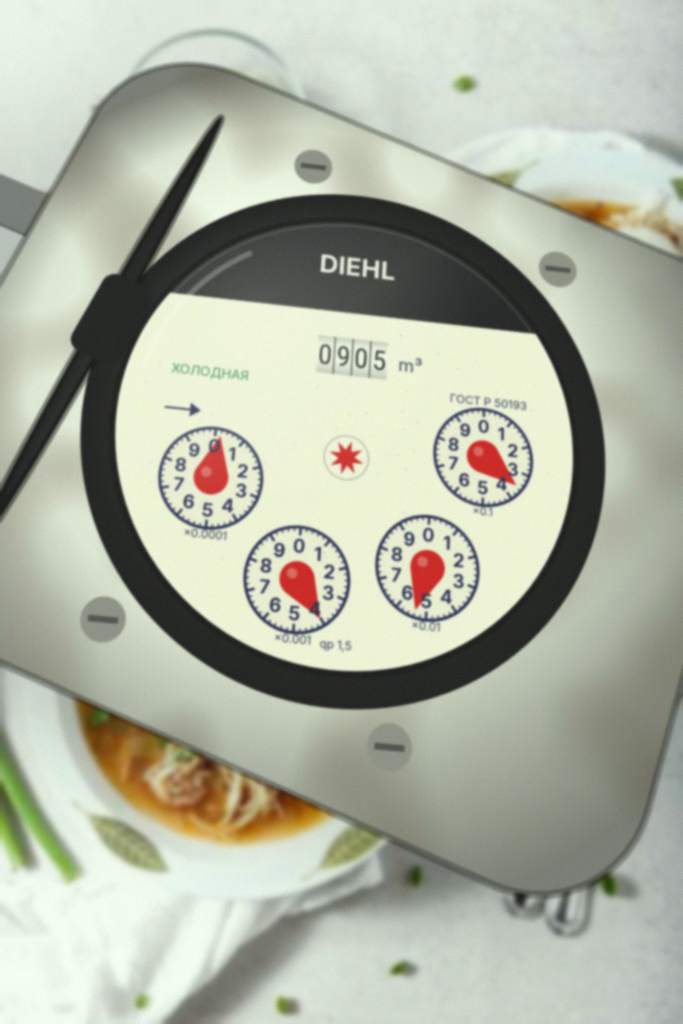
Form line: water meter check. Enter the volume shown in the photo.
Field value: 905.3540 m³
